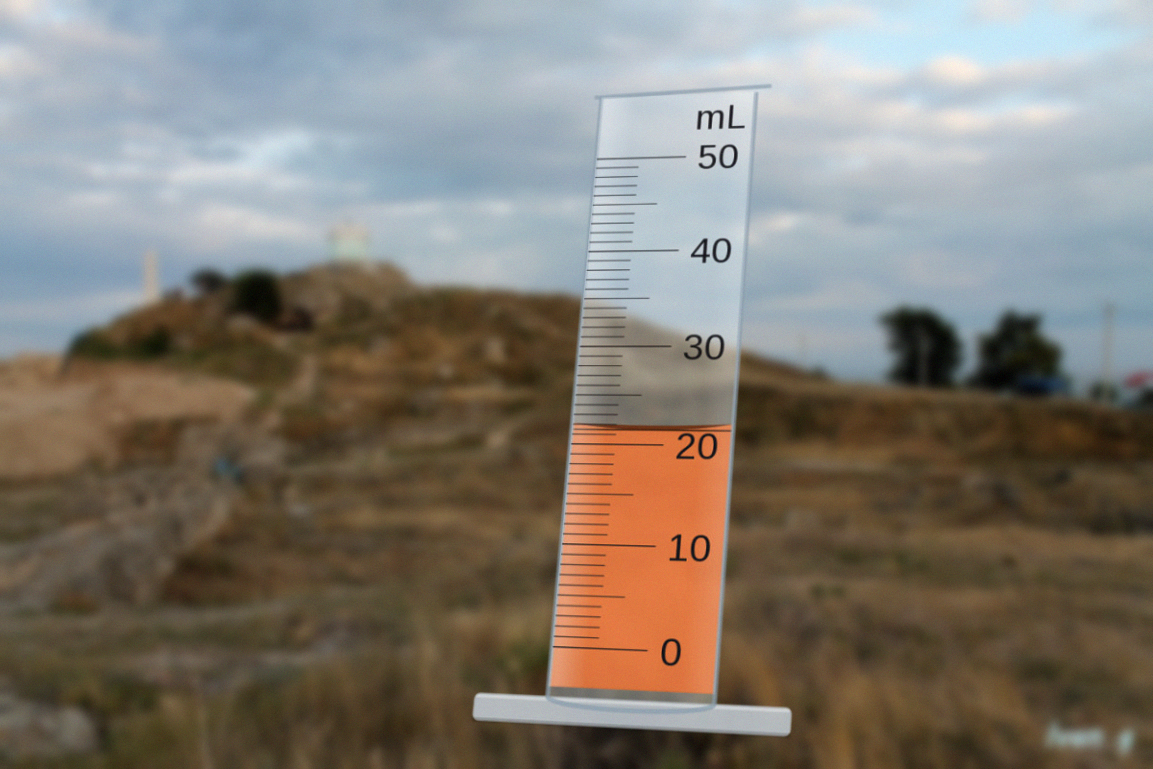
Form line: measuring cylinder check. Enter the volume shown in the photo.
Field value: 21.5 mL
